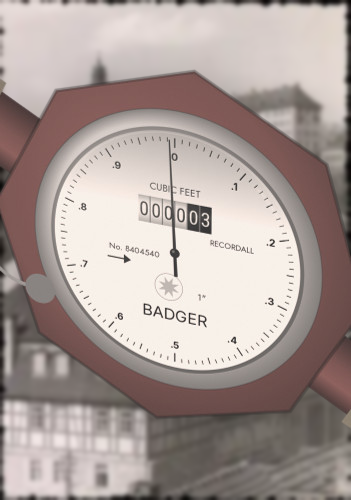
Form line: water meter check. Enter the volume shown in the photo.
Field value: 2.99 ft³
